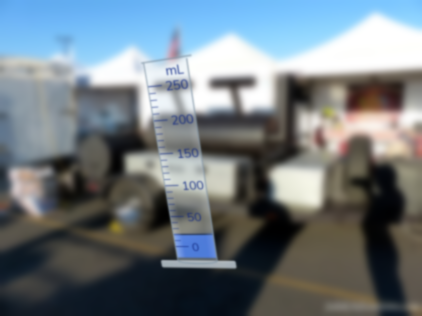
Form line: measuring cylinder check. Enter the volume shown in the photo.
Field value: 20 mL
